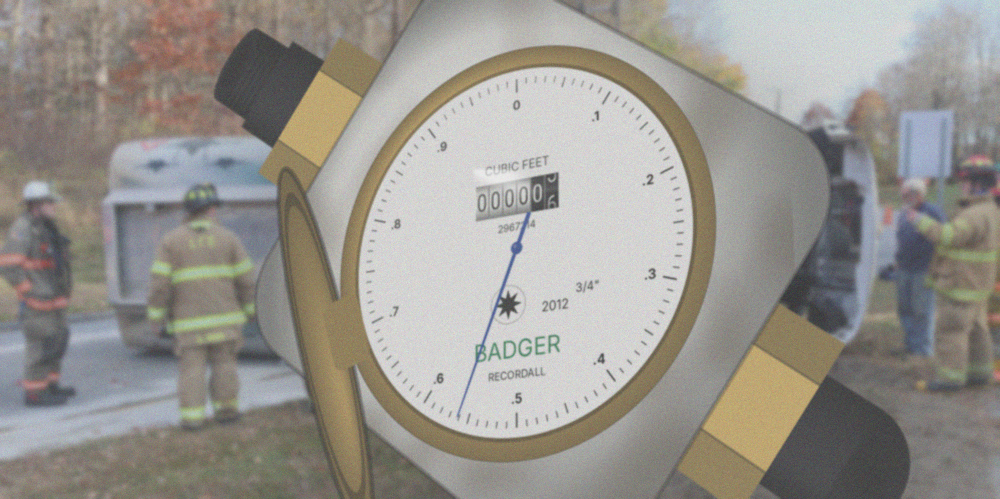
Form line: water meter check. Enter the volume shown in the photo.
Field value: 5.56 ft³
